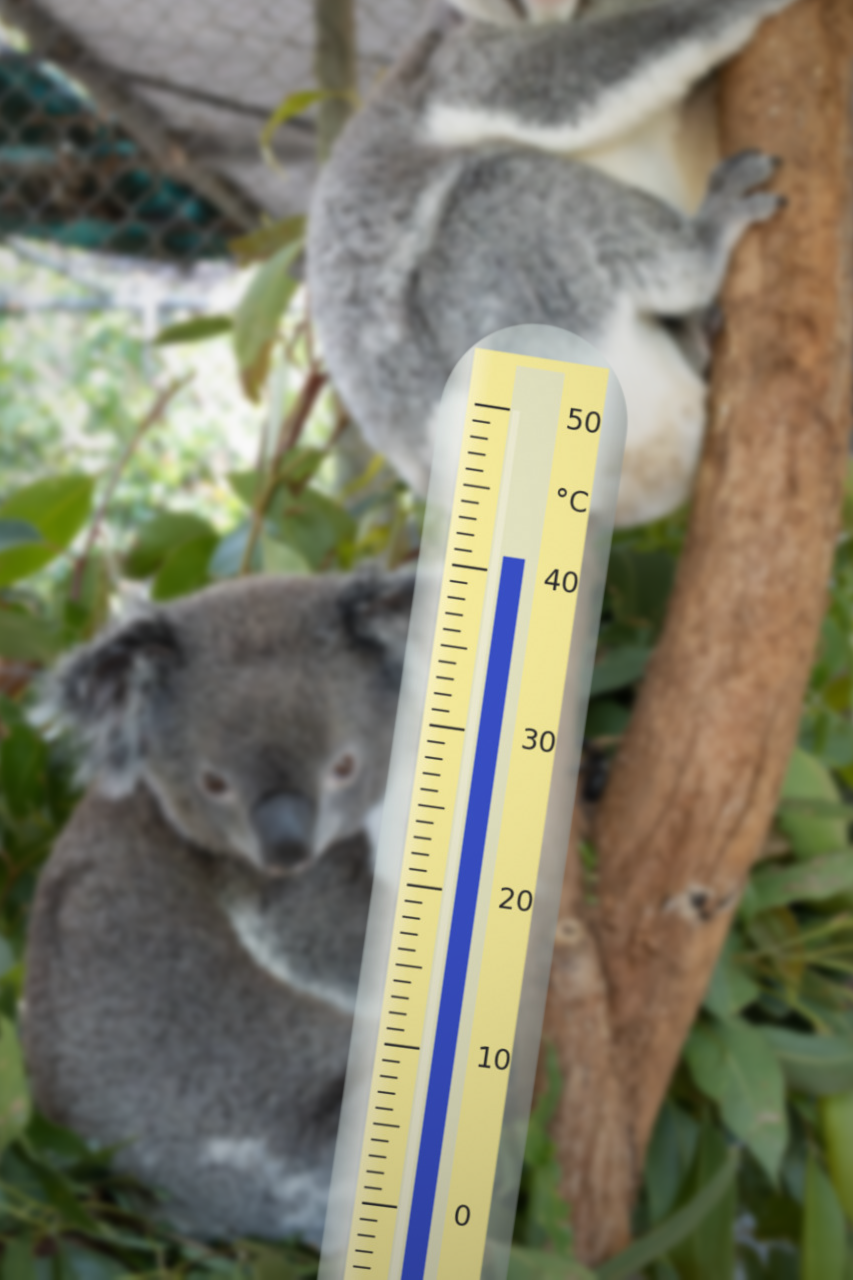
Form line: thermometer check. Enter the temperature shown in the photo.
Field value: 41 °C
